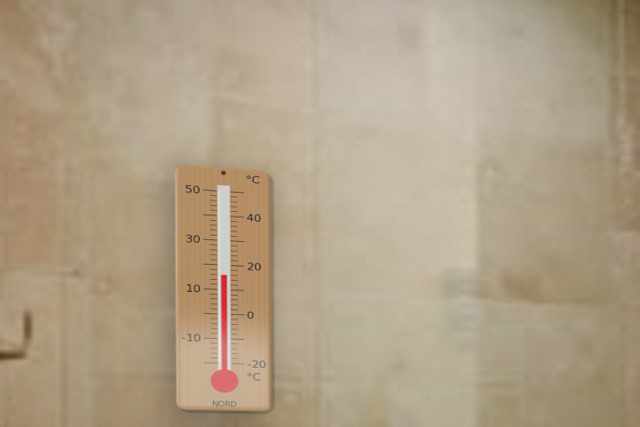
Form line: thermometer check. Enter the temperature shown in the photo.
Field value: 16 °C
